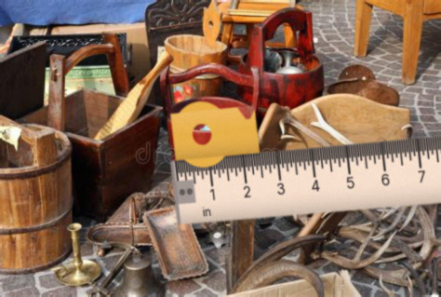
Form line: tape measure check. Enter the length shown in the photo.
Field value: 2.5 in
